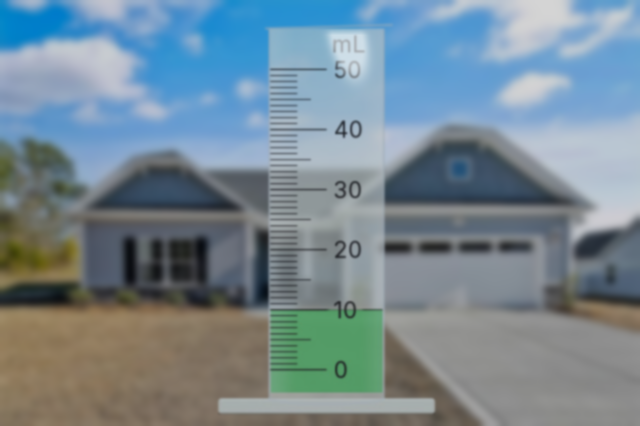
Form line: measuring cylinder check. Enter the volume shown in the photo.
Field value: 10 mL
